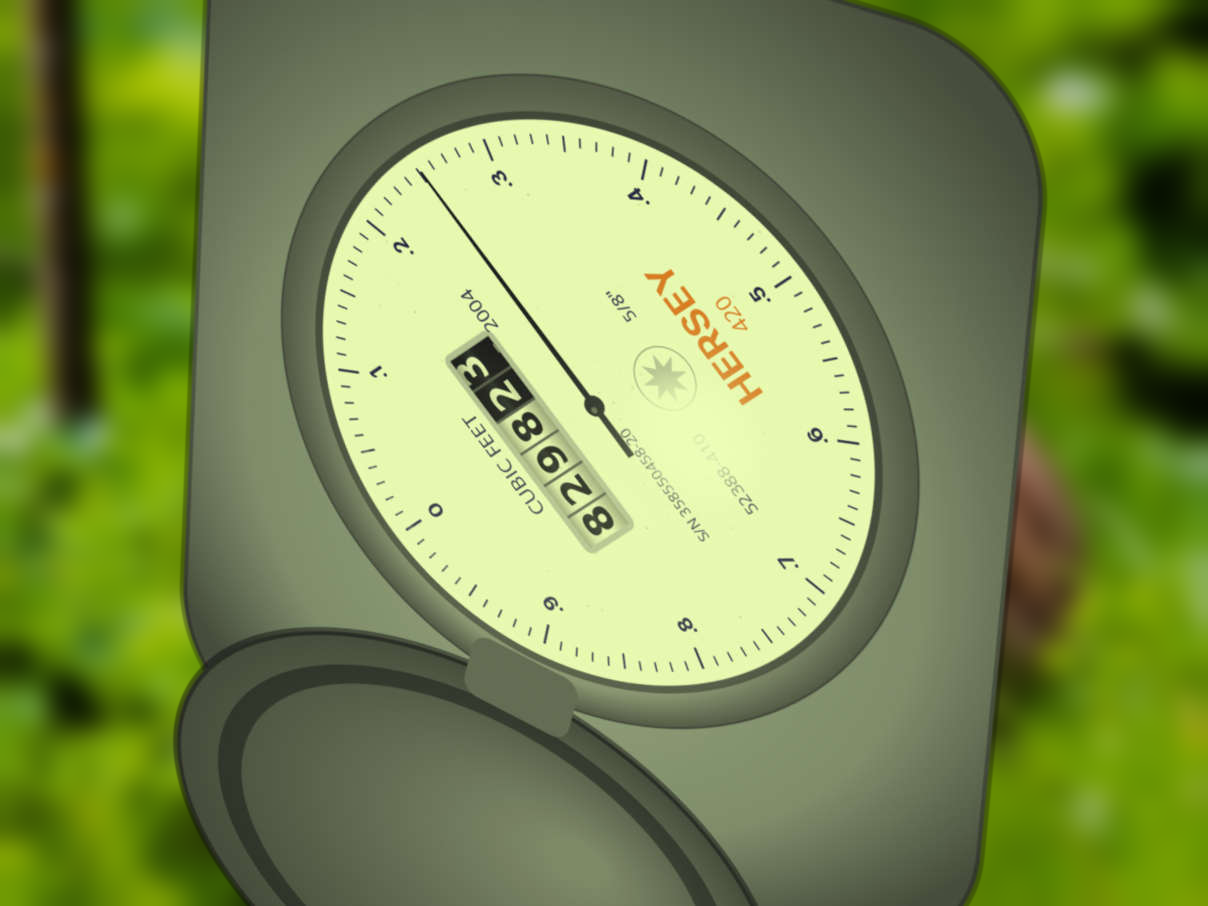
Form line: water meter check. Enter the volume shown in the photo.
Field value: 829823.25 ft³
